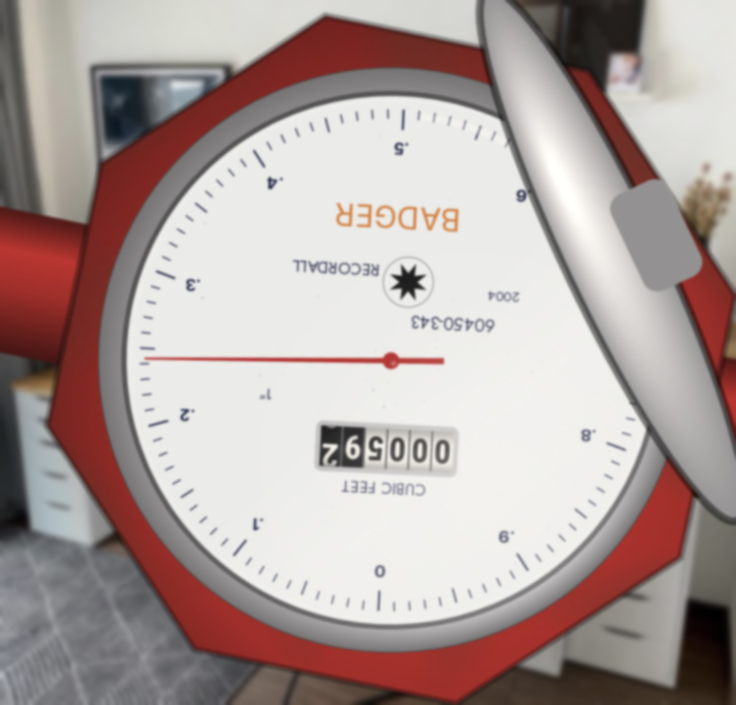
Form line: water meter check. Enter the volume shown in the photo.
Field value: 592.24 ft³
